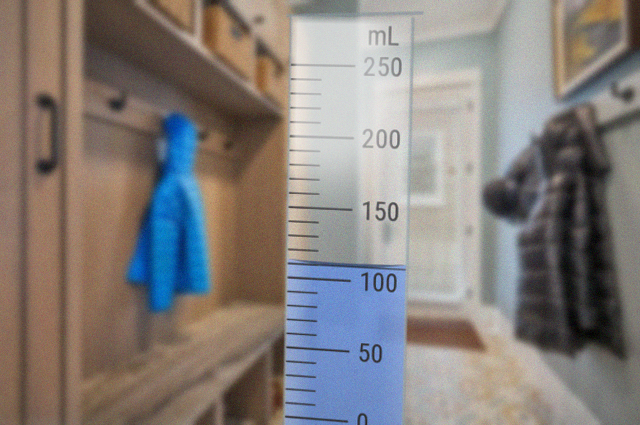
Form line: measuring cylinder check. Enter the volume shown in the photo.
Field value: 110 mL
